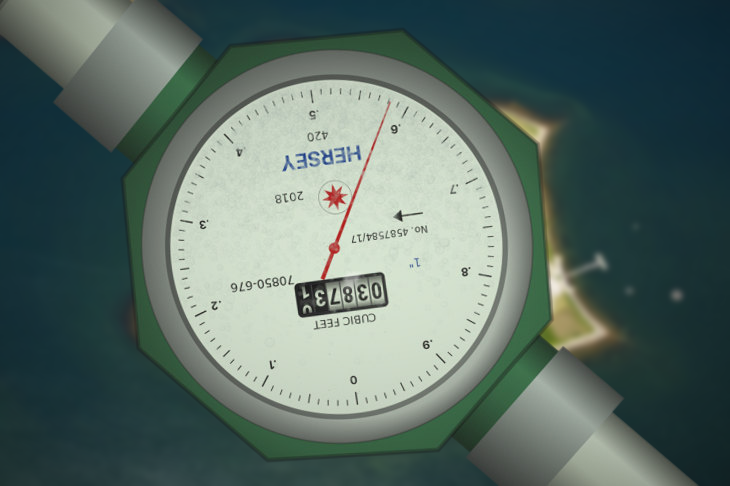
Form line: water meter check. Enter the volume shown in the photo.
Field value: 38730.58 ft³
